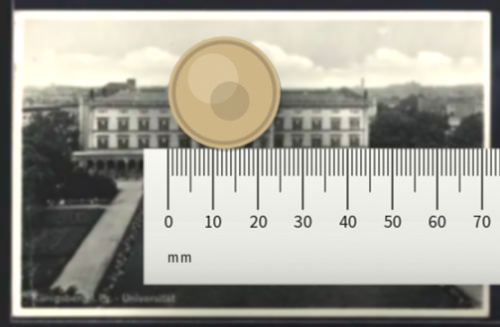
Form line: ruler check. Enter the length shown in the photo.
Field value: 25 mm
